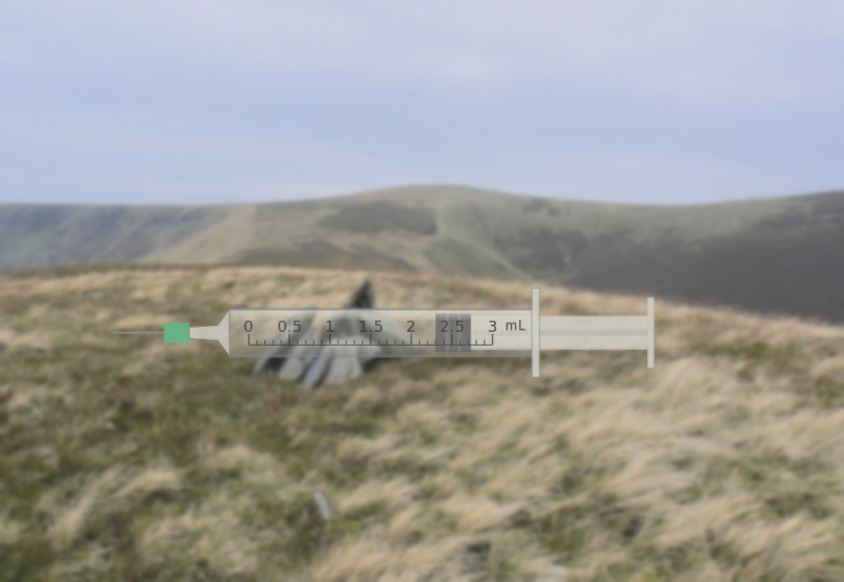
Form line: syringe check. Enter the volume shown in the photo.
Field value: 2.3 mL
